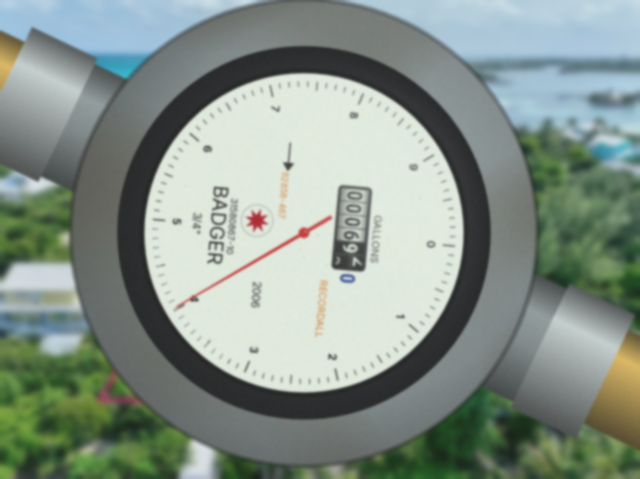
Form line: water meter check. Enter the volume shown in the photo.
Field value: 6924.0 gal
